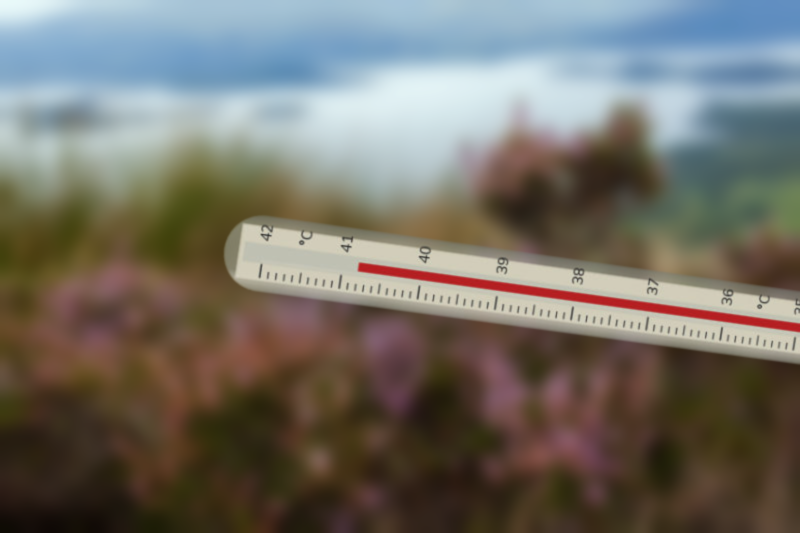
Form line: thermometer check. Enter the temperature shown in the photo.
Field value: 40.8 °C
